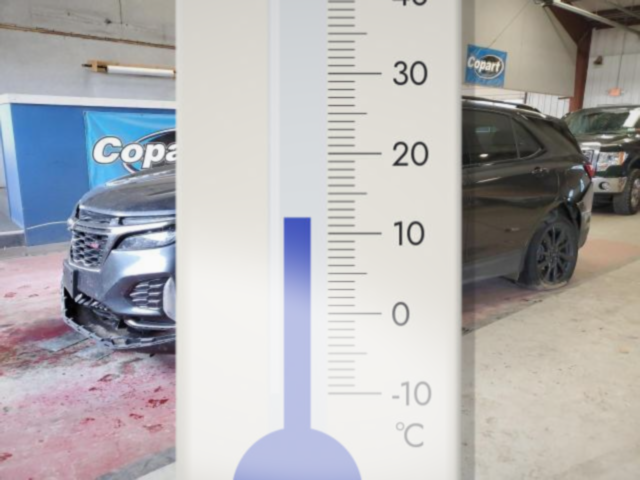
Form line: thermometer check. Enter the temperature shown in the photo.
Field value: 12 °C
